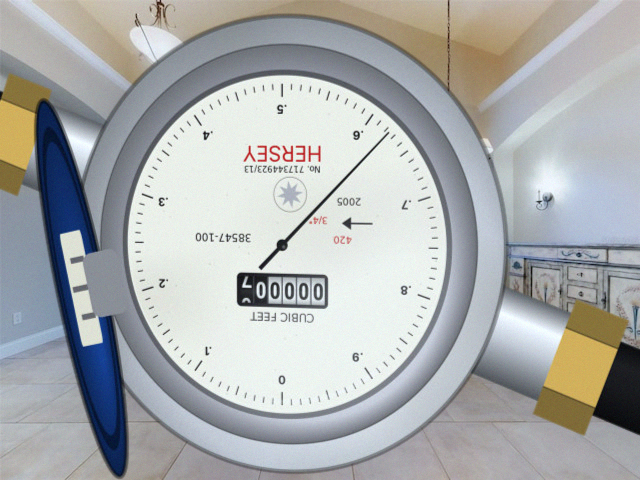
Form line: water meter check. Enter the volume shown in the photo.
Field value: 6.62 ft³
